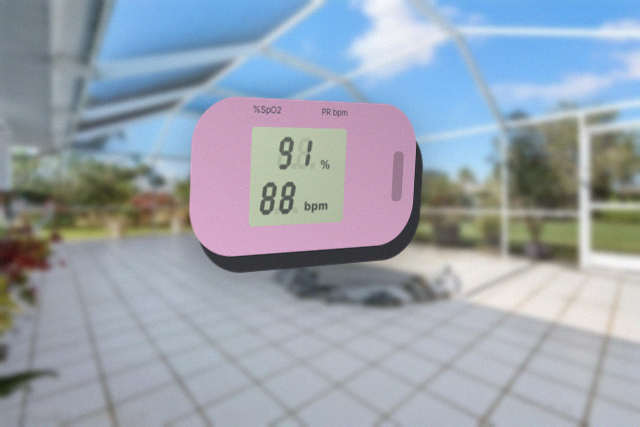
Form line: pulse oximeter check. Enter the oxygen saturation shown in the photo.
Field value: 91 %
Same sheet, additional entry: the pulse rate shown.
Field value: 88 bpm
